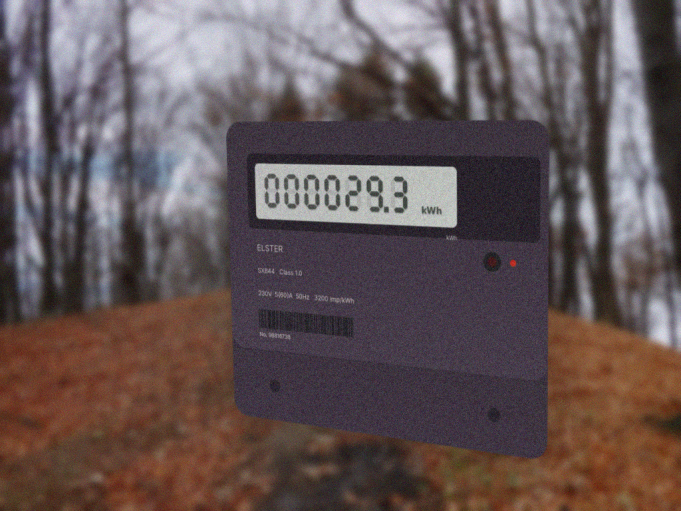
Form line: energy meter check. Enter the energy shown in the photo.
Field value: 29.3 kWh
